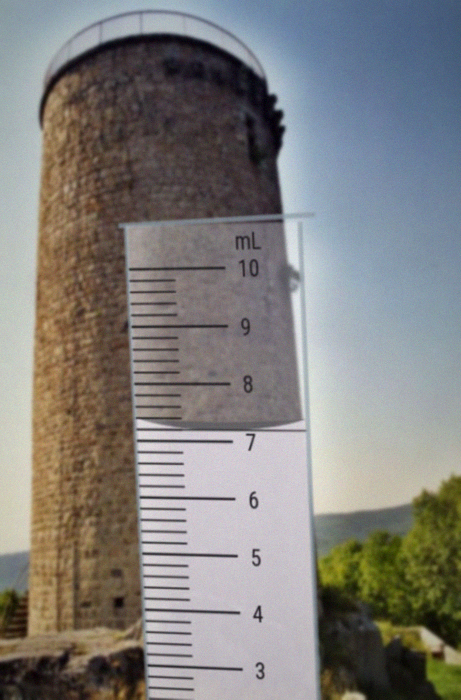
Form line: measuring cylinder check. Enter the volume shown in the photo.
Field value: 7.2 mL
